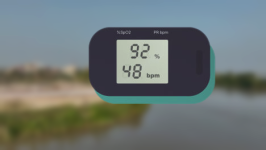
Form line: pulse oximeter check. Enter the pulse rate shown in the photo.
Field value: 48 bpm
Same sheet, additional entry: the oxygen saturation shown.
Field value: 92 %
